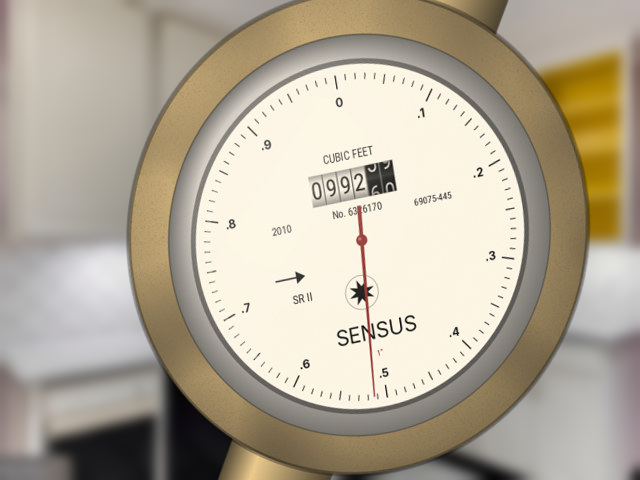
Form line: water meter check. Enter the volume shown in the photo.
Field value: 99259.51 ft³
